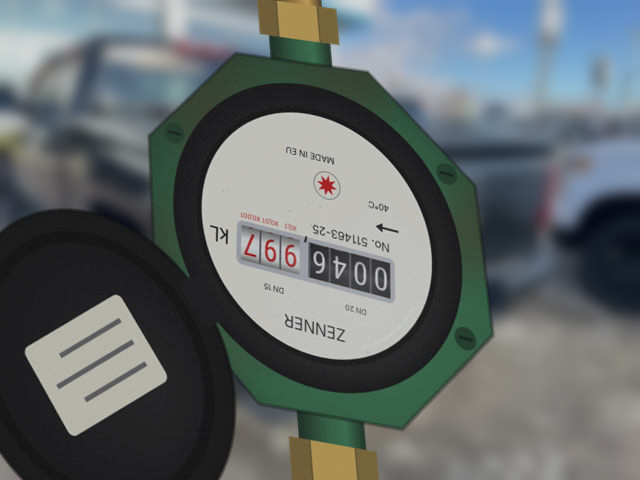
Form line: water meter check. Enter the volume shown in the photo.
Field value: 46.997 kL
